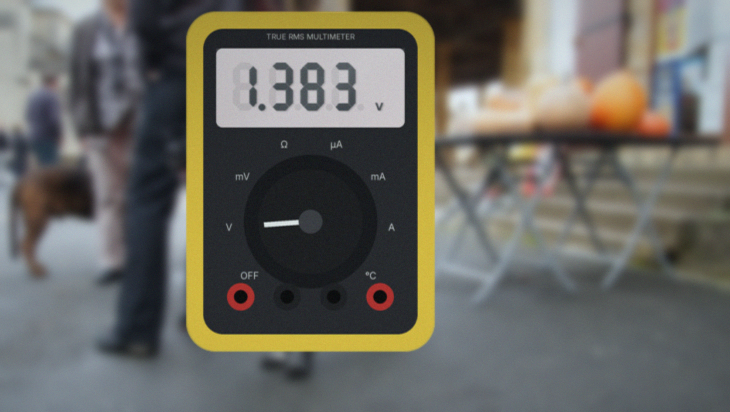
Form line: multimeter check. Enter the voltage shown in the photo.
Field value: 1.383 V
